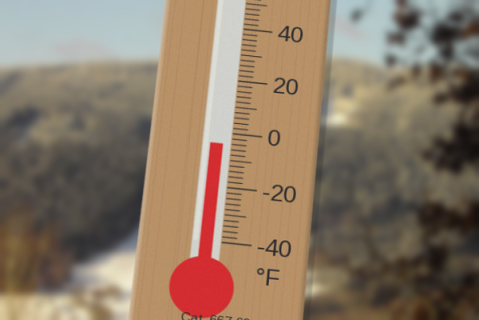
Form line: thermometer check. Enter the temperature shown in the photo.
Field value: -4 °F
